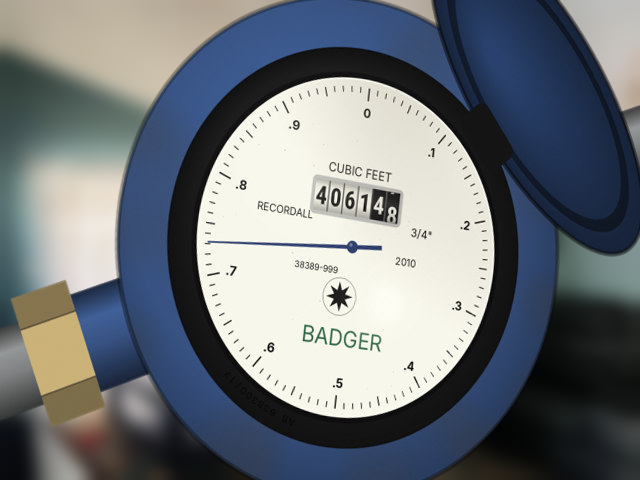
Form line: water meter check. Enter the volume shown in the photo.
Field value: 406147.73 ft³
